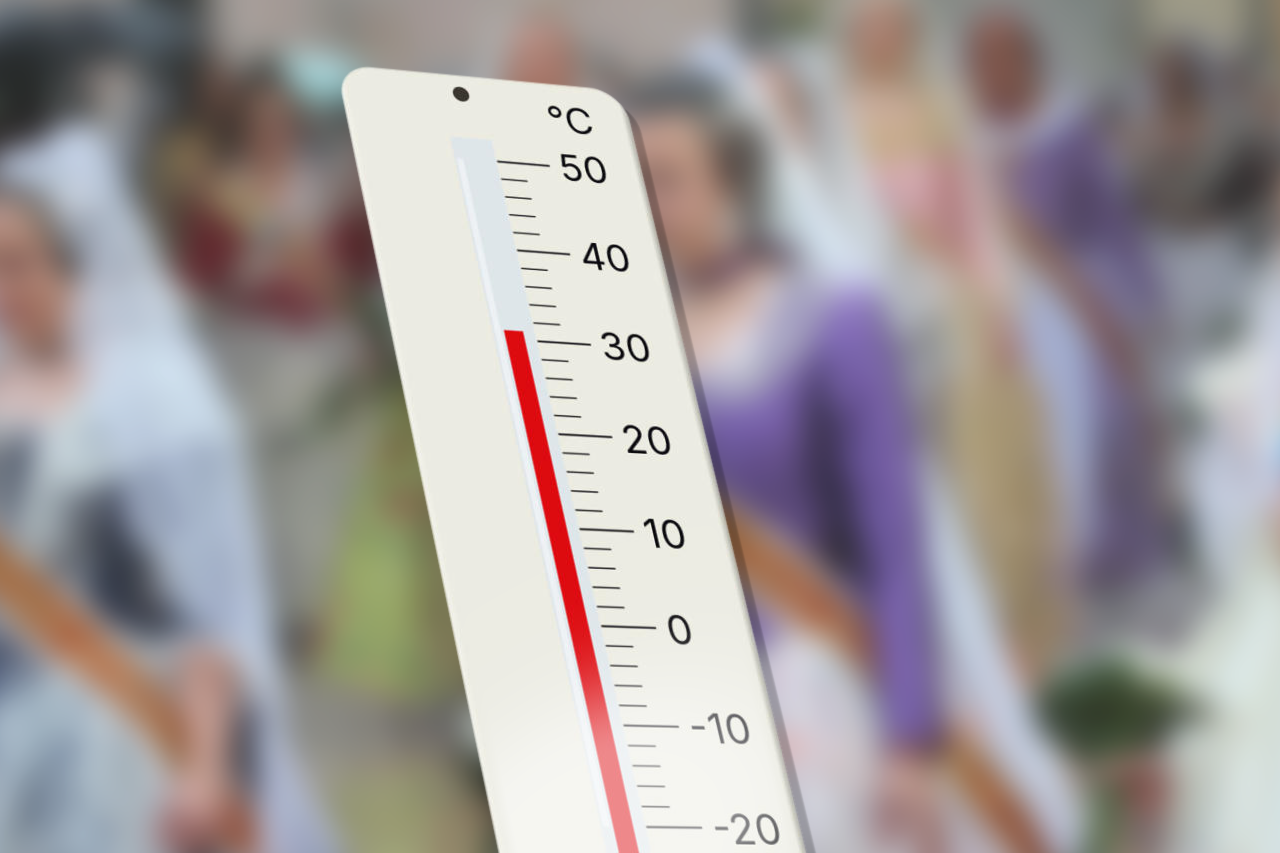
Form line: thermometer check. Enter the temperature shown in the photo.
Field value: 31 °C
